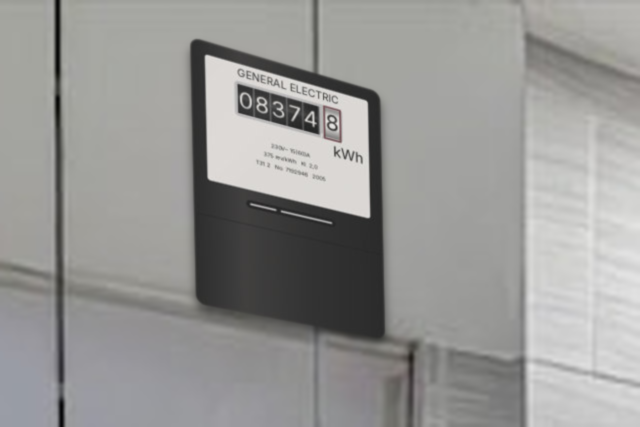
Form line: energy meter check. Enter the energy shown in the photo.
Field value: 8374.8 kWh
